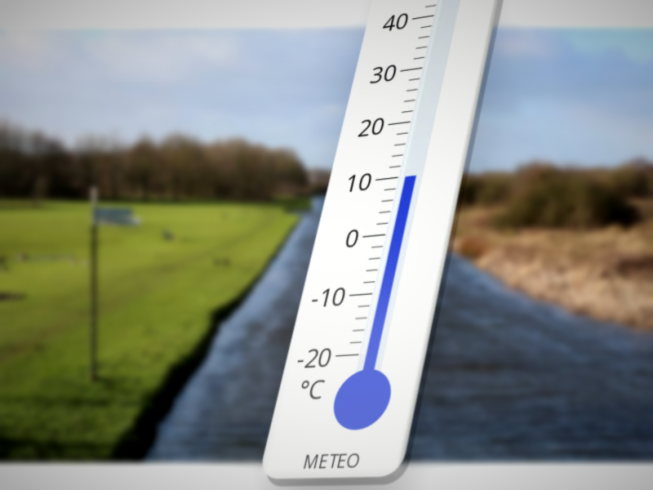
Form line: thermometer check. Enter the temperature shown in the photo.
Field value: 10 °C
